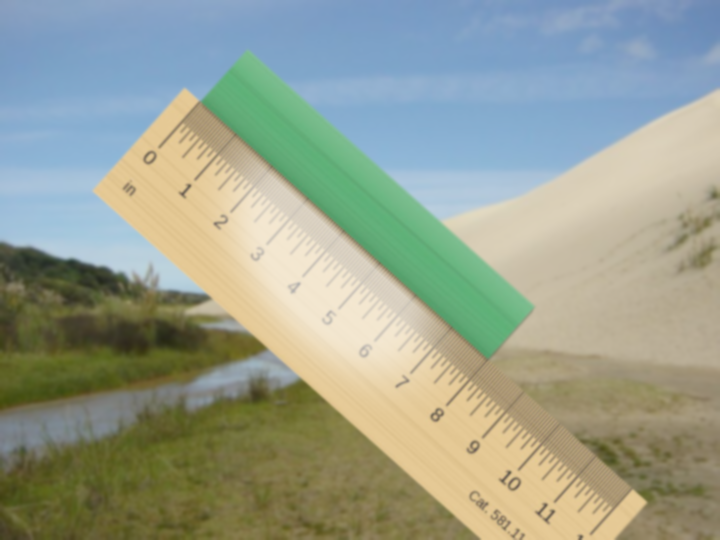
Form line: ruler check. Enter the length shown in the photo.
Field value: 8 in
